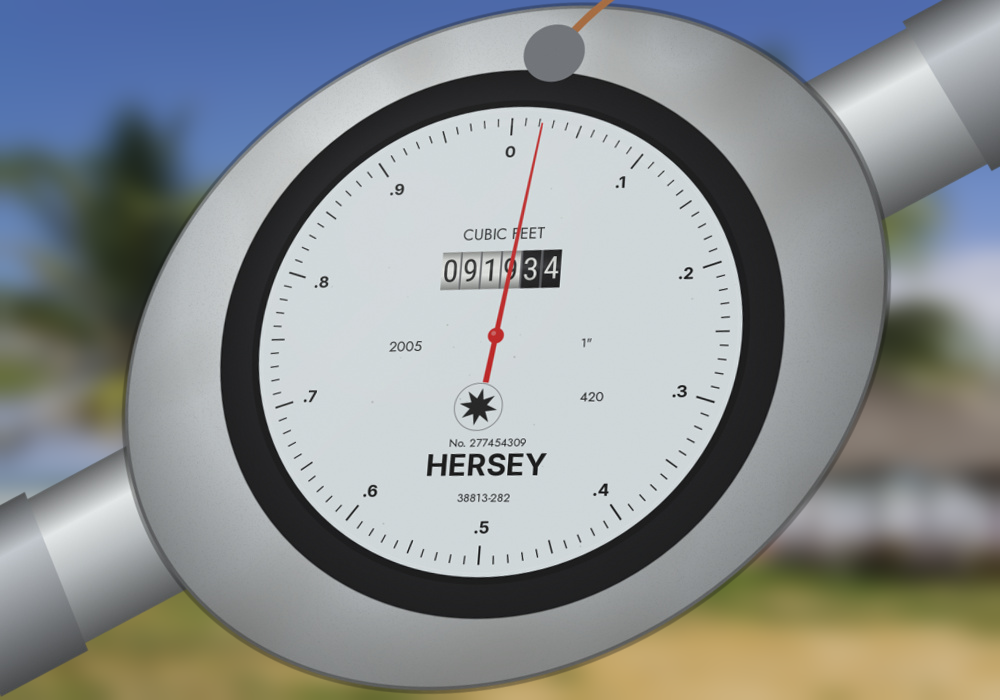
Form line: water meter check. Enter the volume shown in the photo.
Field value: 91934.02 ft³
